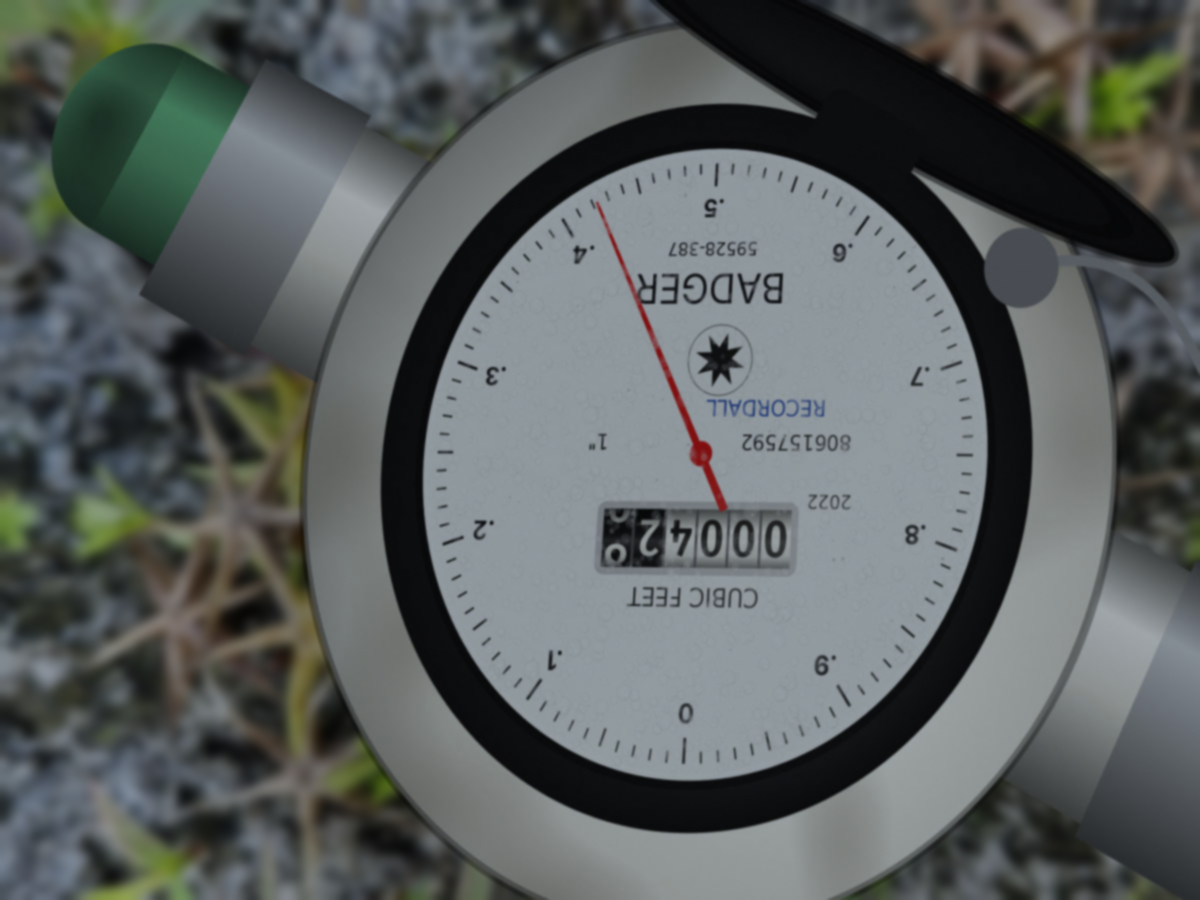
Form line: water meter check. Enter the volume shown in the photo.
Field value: 428.42 ft³
